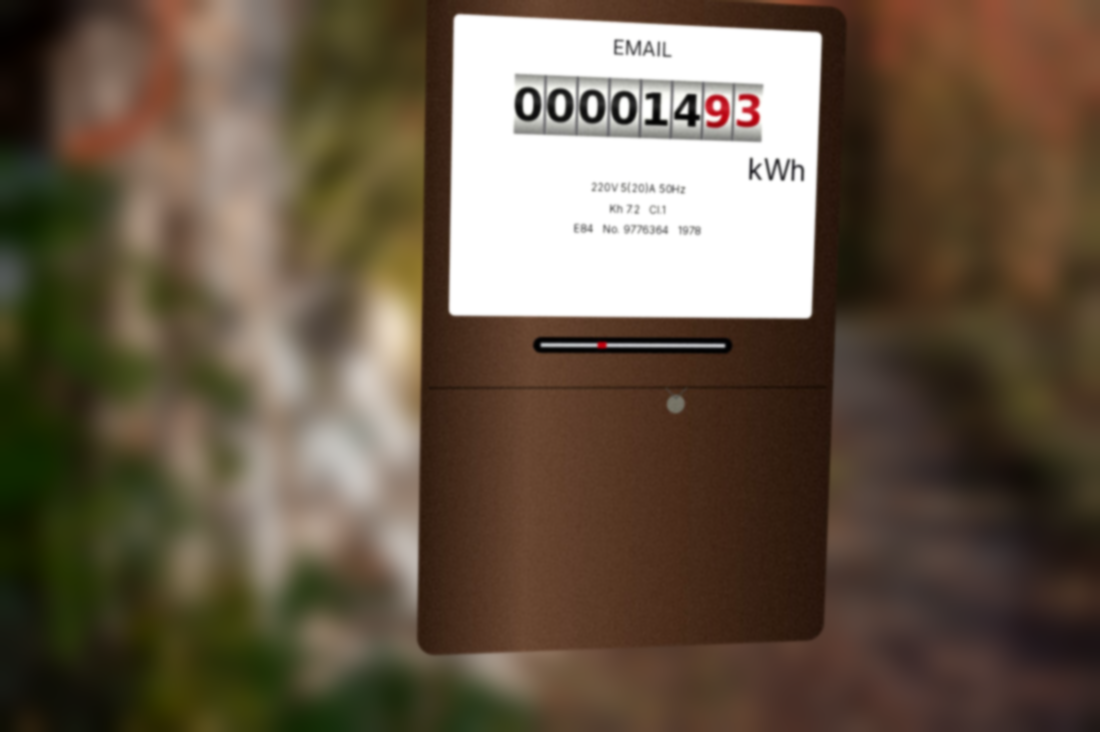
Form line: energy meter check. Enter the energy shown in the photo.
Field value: 14.93 kWh
